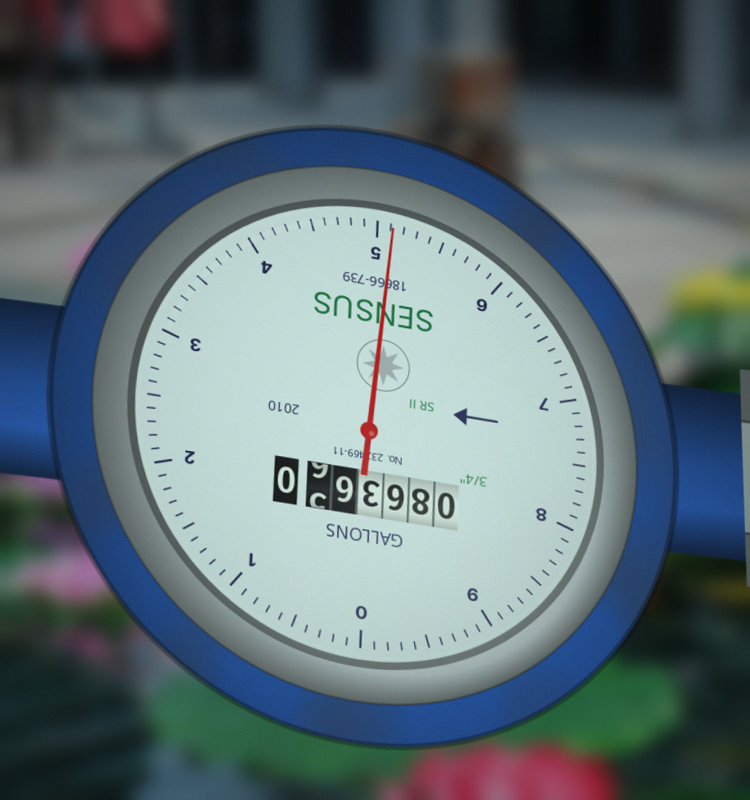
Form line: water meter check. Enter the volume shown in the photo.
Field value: 863655.1 gal
